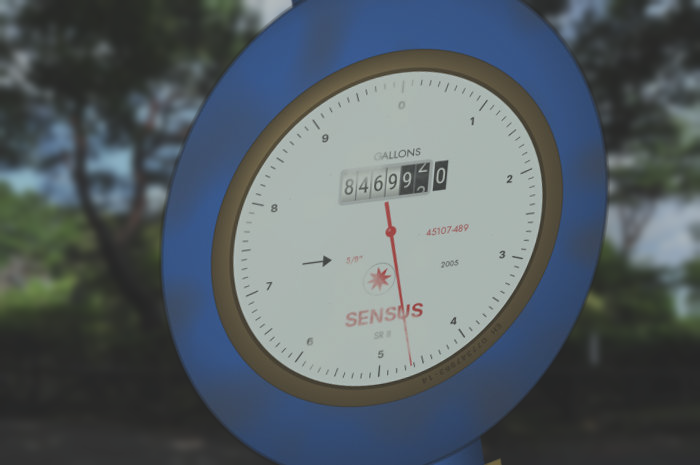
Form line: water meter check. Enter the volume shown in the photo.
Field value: 8469924.6 gal
